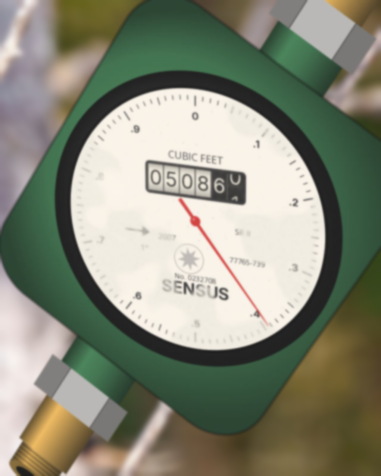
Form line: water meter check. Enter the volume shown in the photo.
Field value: 50860.39 ft³
